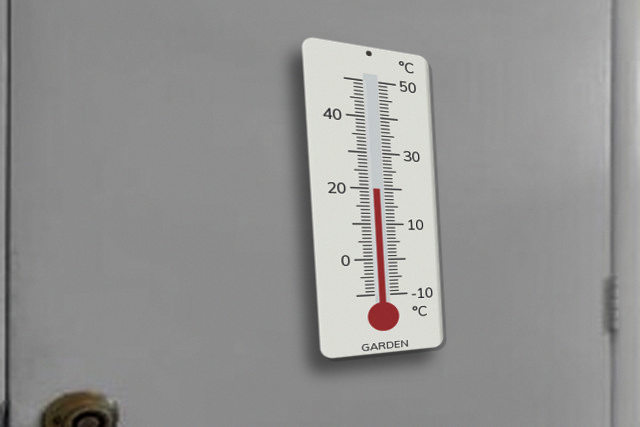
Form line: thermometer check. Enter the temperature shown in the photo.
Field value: 20 °C
